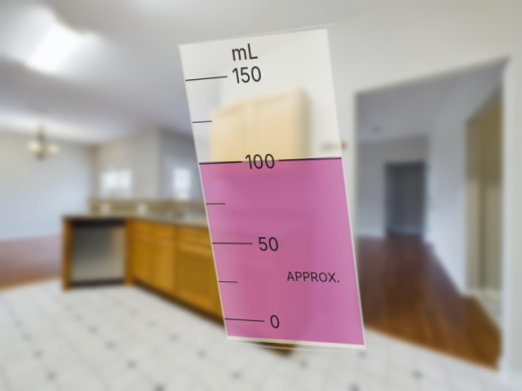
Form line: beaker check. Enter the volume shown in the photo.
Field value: 100 mL
